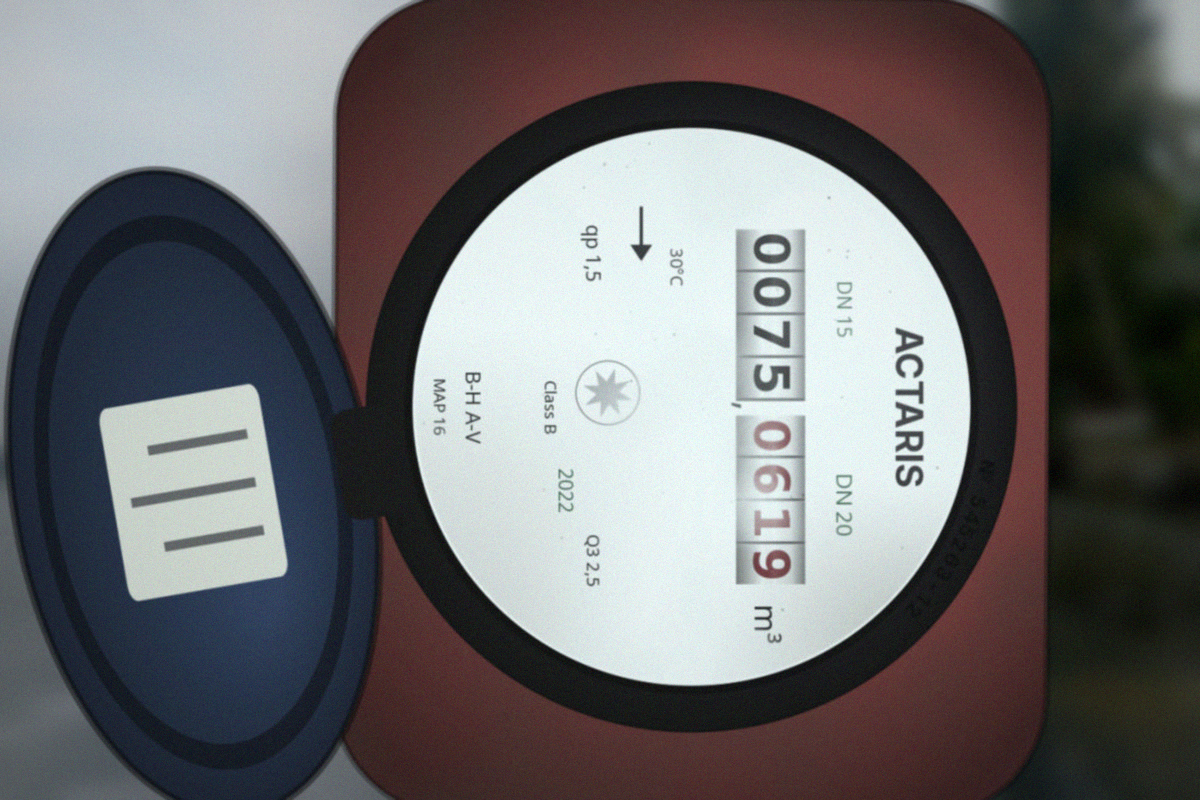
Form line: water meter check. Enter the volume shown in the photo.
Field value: 75.0619 m³
